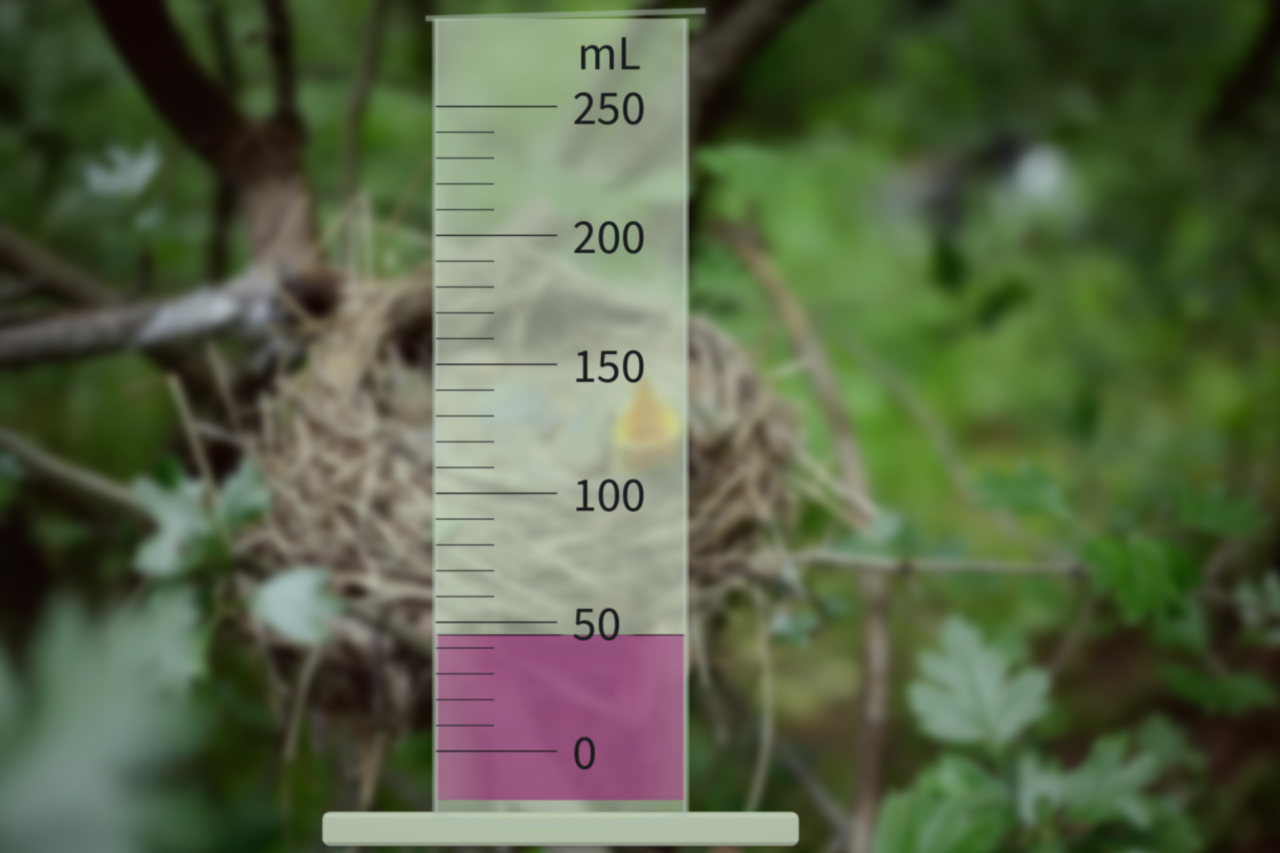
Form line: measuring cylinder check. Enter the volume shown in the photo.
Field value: 45 mL
